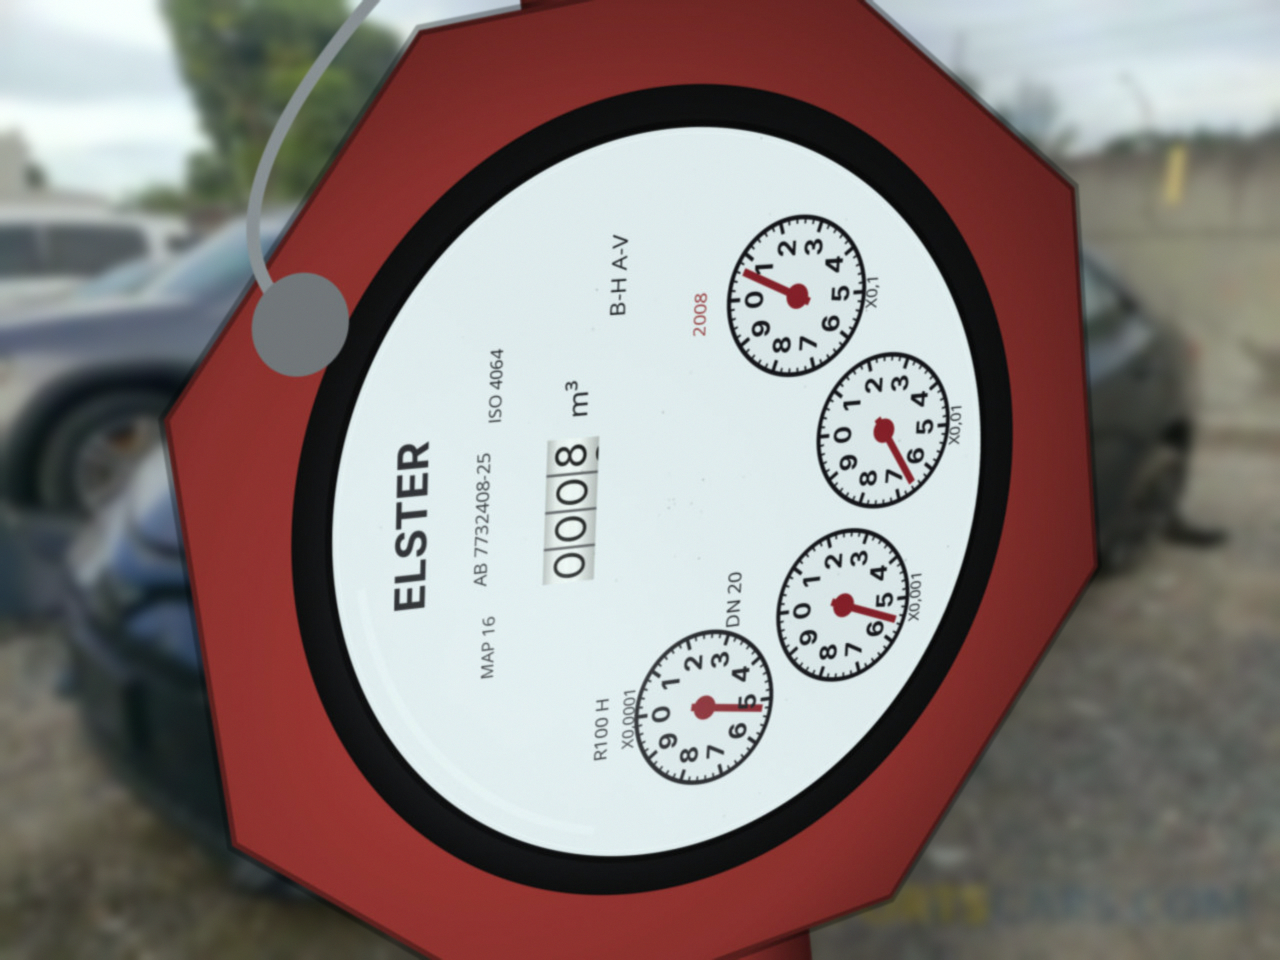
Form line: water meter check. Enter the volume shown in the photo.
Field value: 8.0655 m³
